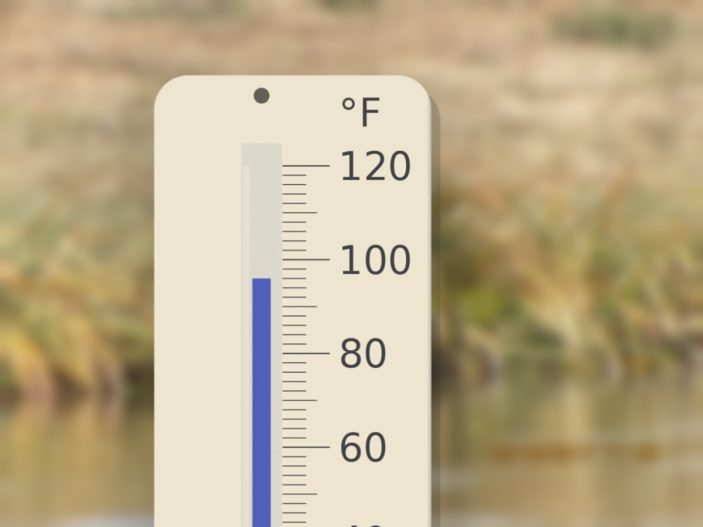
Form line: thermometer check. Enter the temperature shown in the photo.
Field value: 96 °F
